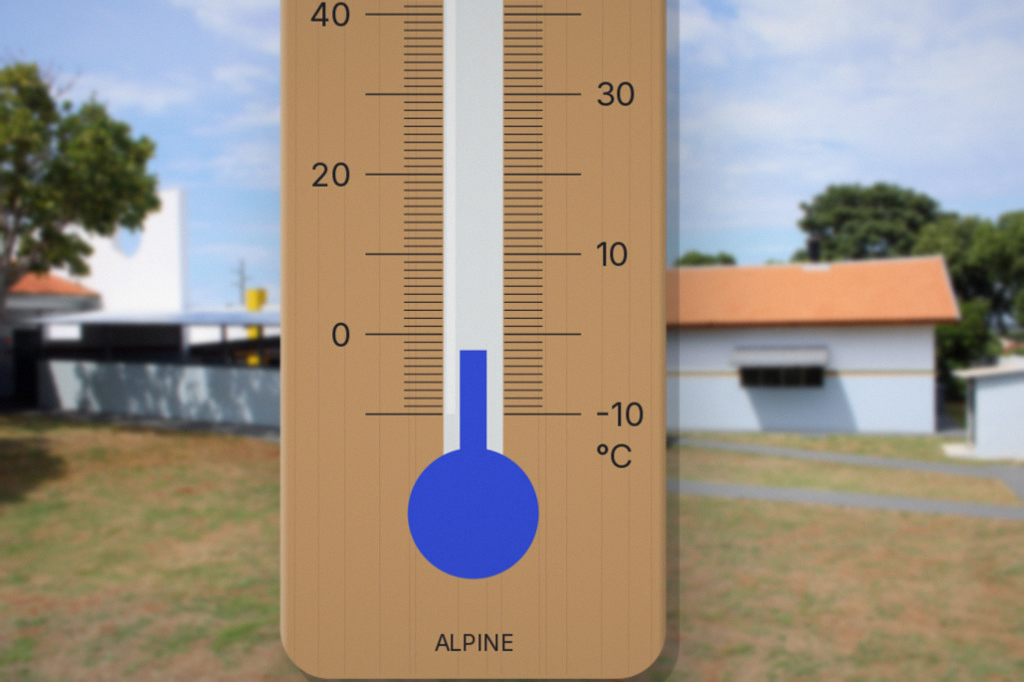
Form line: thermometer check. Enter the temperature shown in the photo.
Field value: -2 °C
